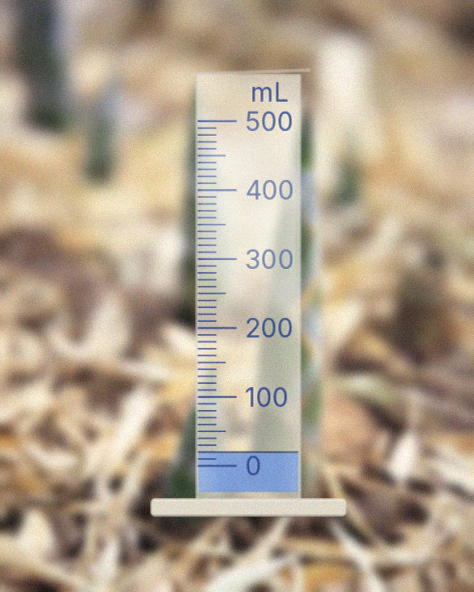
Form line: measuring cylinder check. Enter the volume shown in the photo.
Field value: 20 mL
